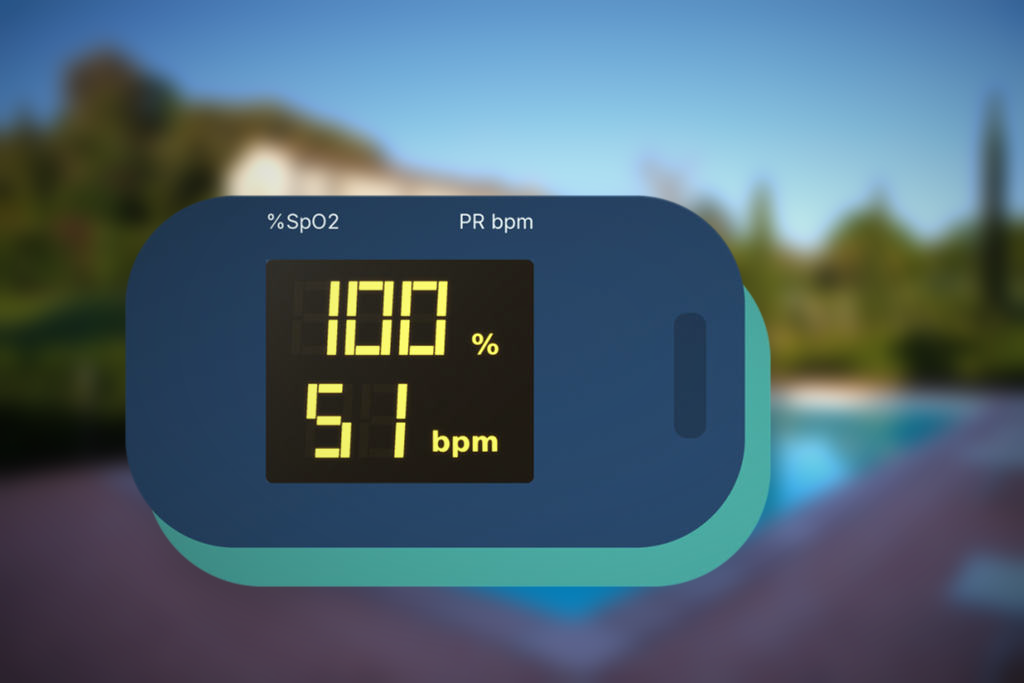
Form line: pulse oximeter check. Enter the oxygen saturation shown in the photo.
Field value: 100 %
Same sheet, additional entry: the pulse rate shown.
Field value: 51 bpm
